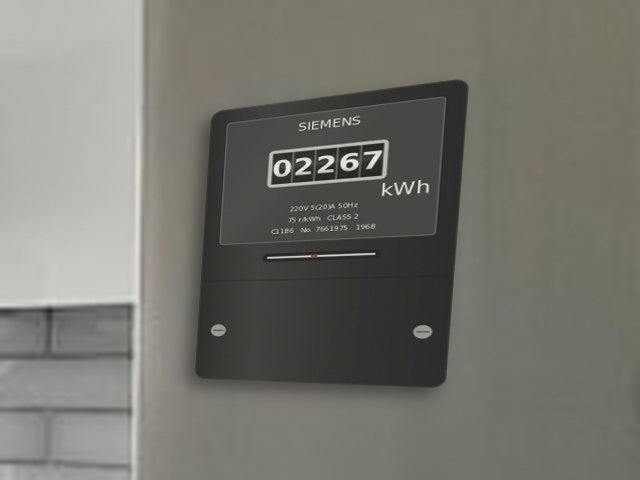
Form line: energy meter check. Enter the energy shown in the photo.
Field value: 2267 kWh
